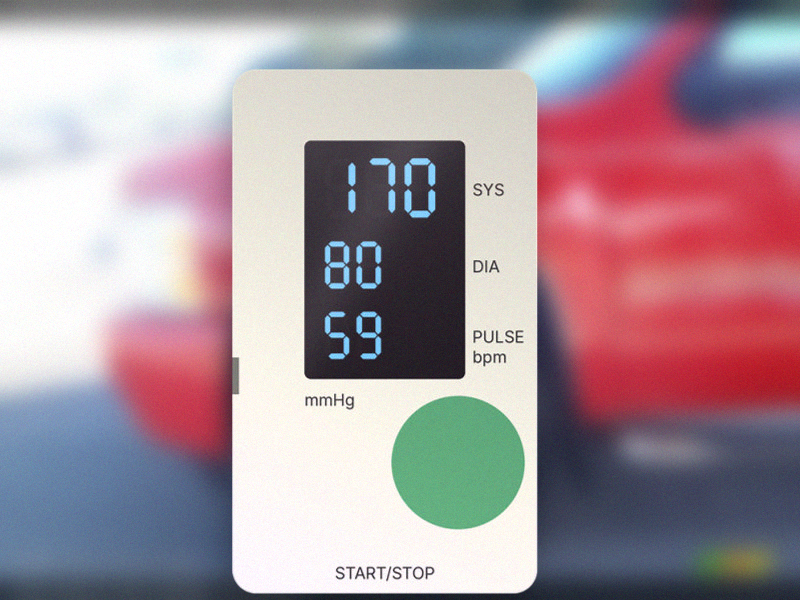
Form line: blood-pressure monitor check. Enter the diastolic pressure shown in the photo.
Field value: 80 mmHg
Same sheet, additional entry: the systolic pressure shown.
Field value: 170 mmHg
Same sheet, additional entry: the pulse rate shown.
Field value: 59 bpm
